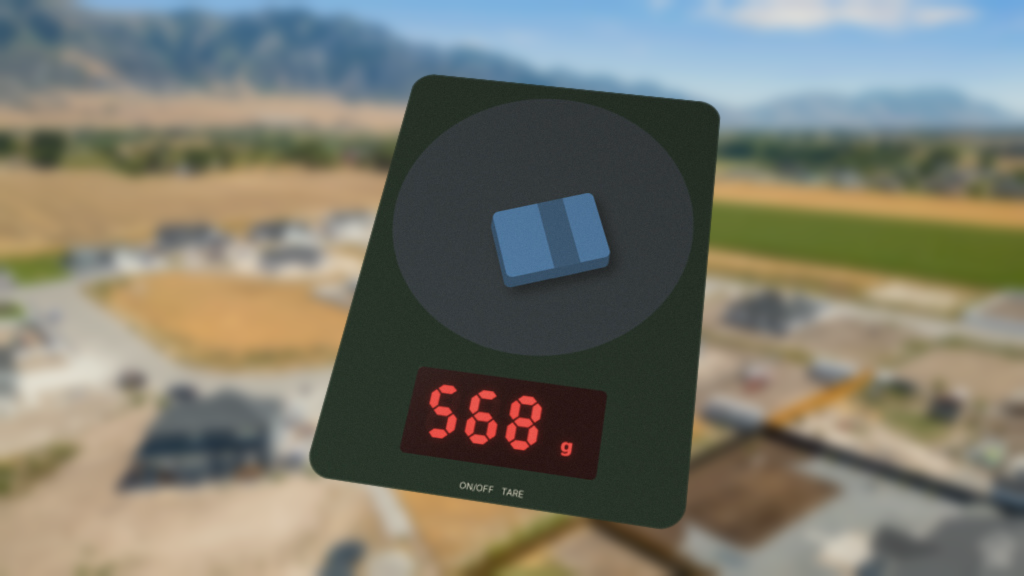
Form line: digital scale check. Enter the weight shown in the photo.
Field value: 568 g
